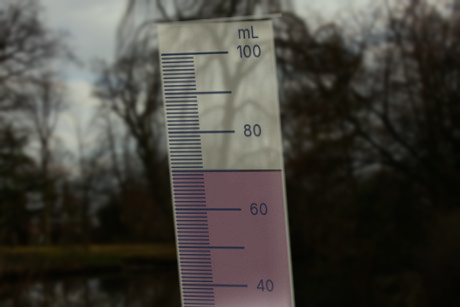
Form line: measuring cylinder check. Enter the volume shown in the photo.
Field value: 70 mL
